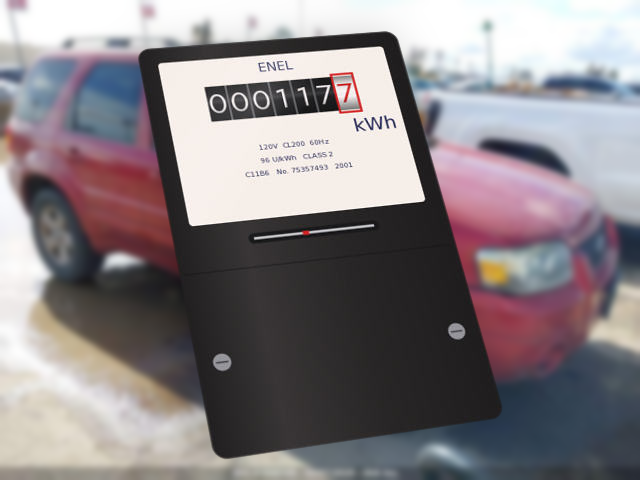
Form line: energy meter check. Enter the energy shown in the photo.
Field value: 117.7 kWh
